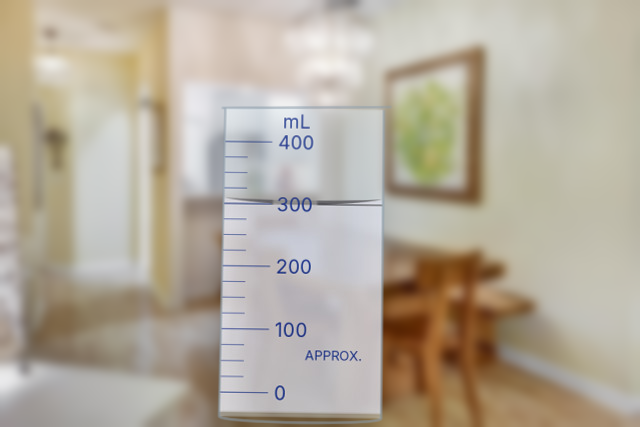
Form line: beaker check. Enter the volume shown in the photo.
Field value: 300 mL
